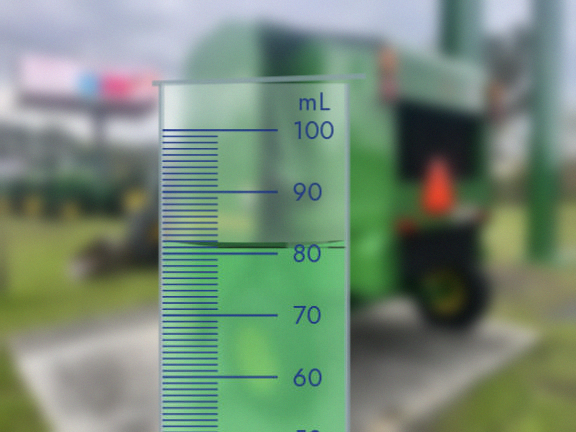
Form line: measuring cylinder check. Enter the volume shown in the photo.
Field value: 81 mL
